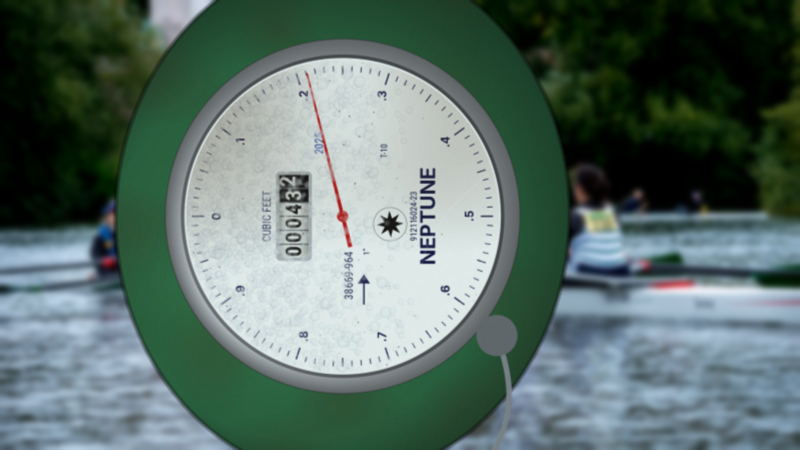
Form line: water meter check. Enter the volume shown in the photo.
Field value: 432.21 ft³
